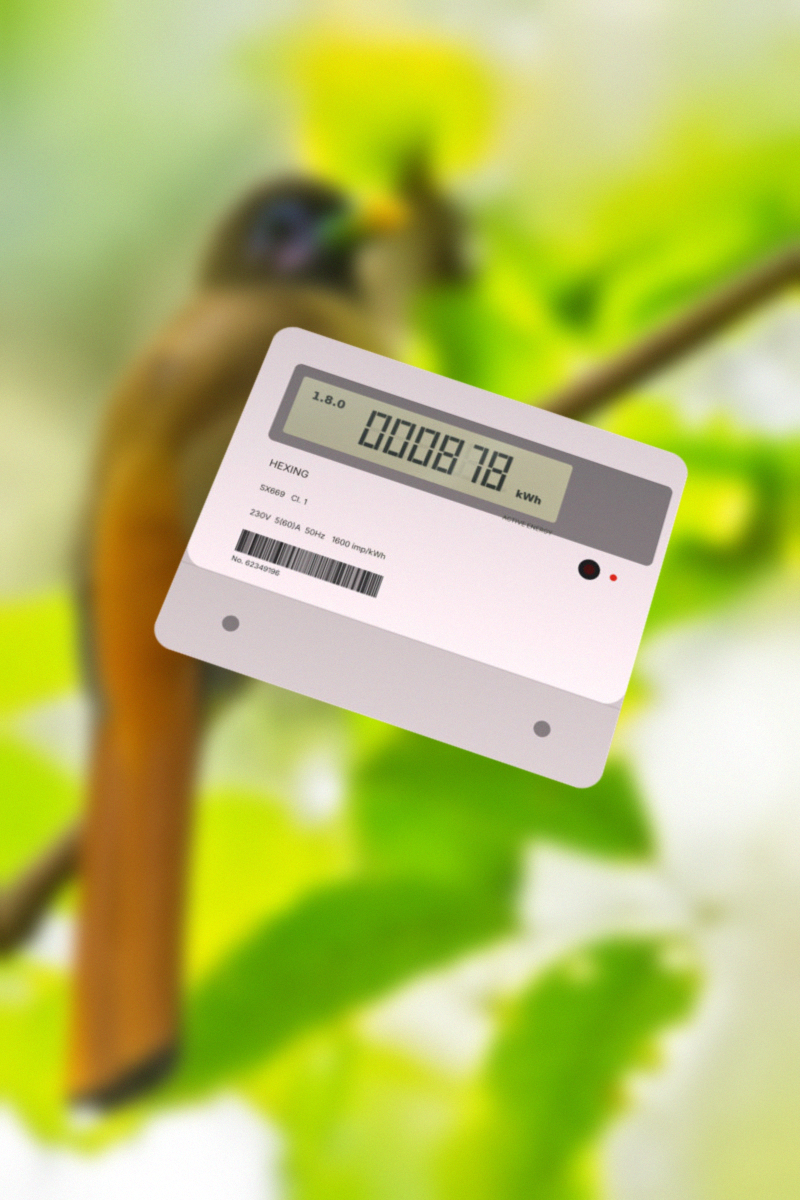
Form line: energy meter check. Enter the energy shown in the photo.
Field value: 878 kWh
